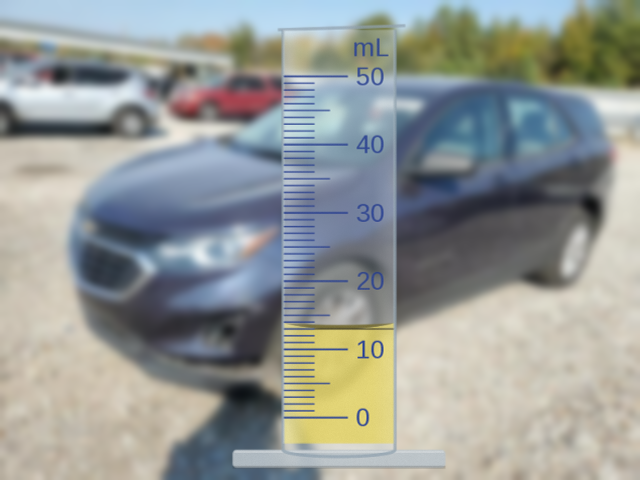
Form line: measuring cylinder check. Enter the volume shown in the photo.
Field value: 13 mL
